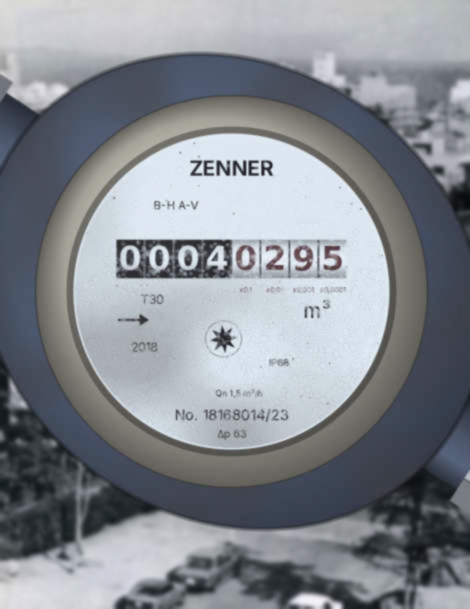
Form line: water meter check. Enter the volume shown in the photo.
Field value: 4.0295 m³
